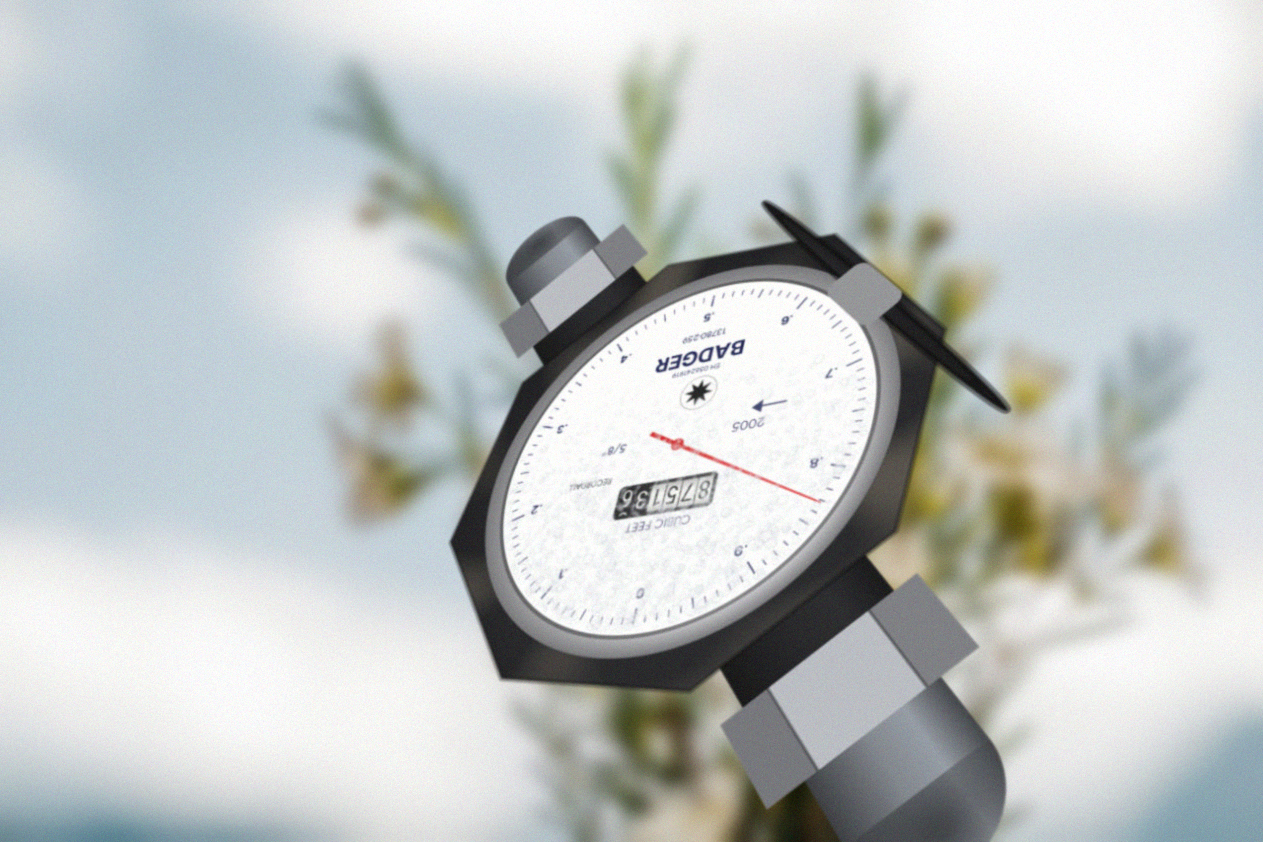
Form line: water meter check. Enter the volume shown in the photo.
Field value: 875135.83 ft³
